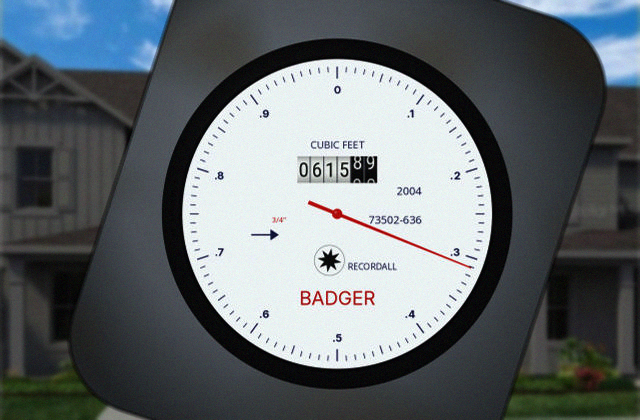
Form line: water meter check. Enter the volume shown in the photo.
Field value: 61589.31 ft³
